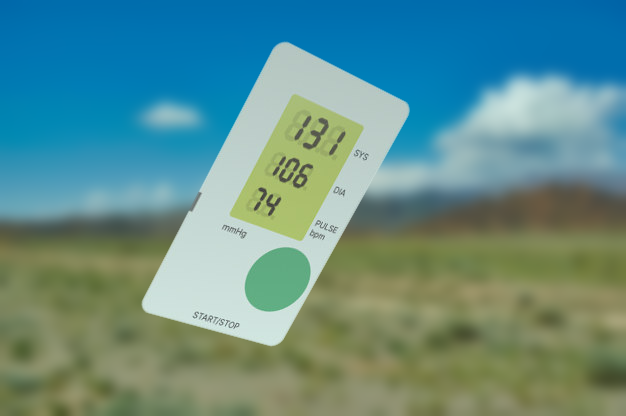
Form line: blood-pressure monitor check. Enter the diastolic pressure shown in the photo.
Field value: 106 mmHg
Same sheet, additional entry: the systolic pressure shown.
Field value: 131 mmHg
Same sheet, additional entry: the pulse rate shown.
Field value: 74 bpm
